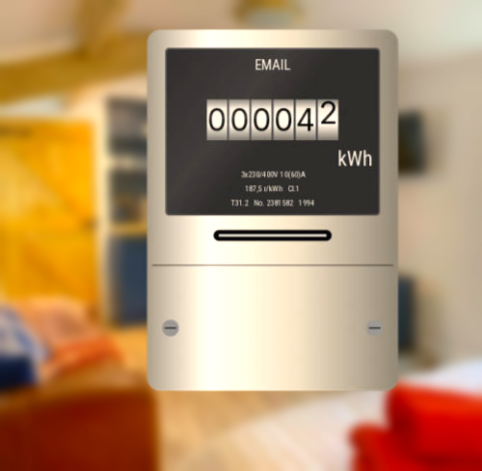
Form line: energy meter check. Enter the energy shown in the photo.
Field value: 42 kWh
